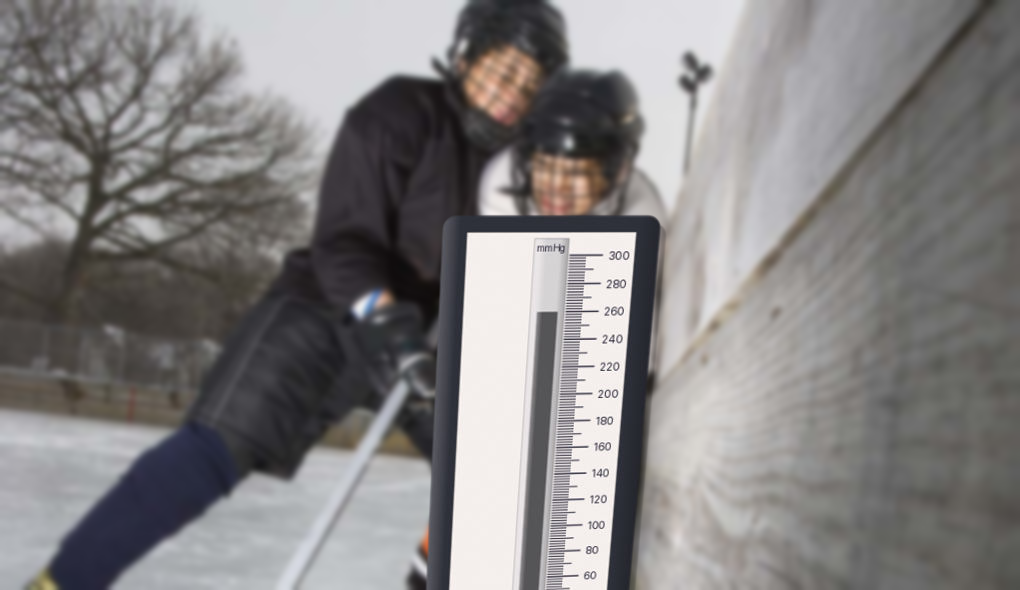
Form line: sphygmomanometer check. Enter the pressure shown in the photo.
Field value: 260 mmHg
